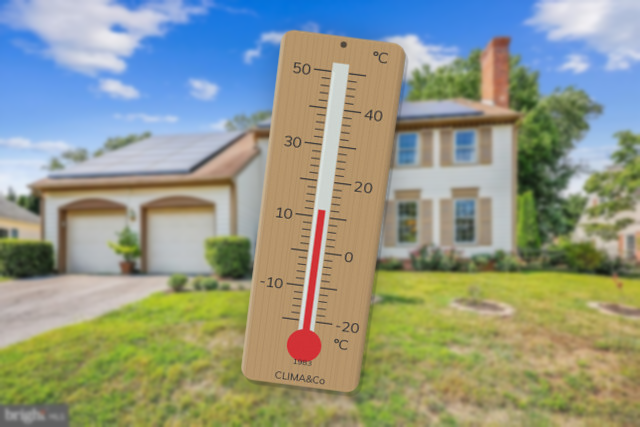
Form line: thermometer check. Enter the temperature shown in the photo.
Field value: 12 °C
